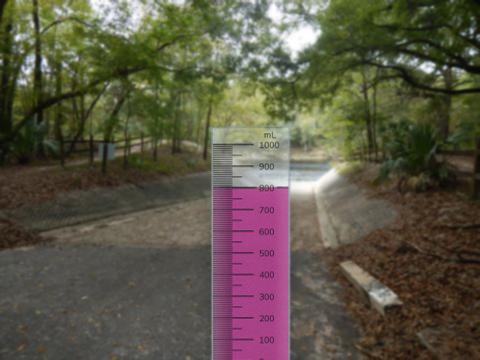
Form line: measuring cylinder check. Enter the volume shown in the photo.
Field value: 800 mL
